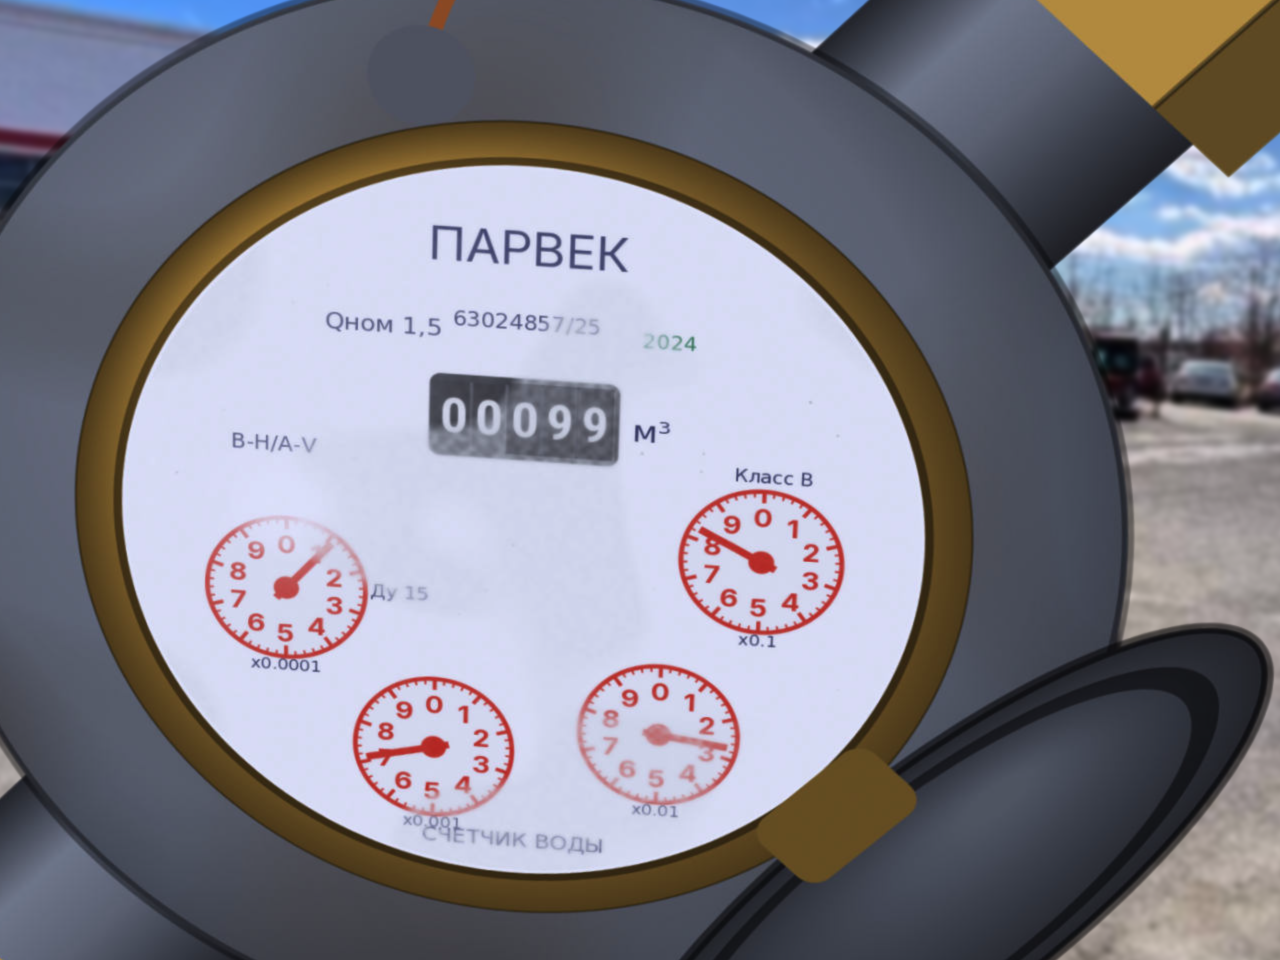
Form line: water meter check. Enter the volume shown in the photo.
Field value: 99.8271 m³
